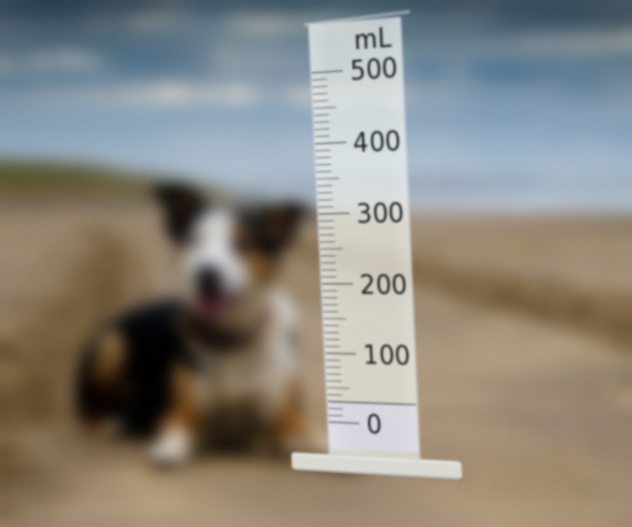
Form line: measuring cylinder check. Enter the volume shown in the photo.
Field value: 30 mL
